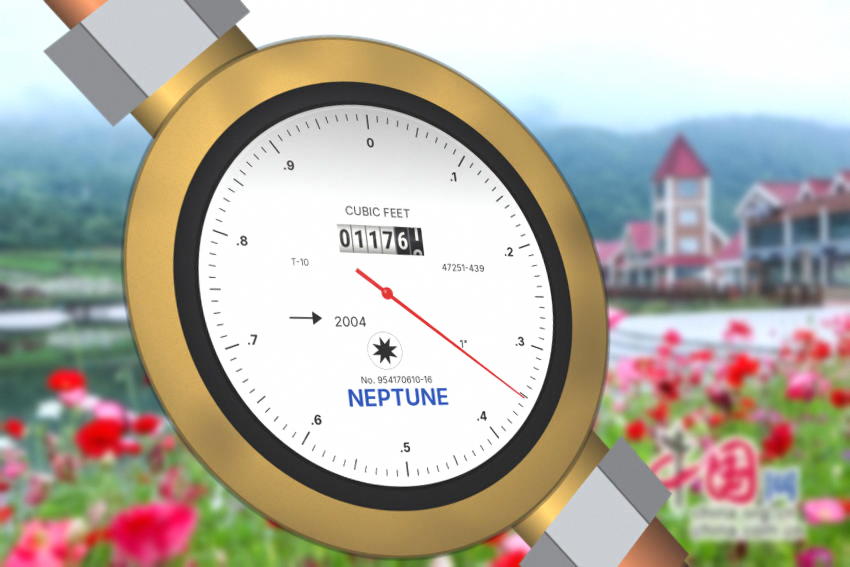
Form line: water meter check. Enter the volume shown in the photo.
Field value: 11761.35 ft³
